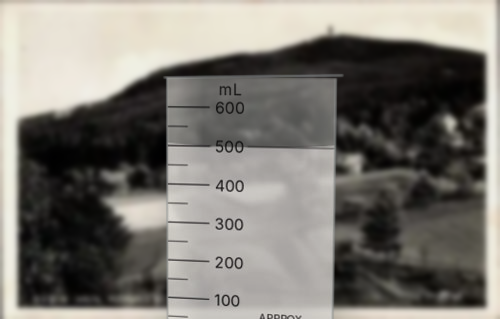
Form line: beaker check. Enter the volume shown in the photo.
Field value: 500 mL
